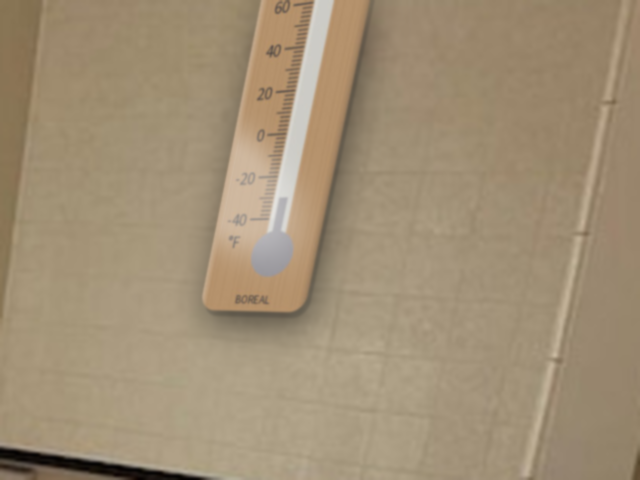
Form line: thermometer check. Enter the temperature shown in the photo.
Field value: -30 °F
